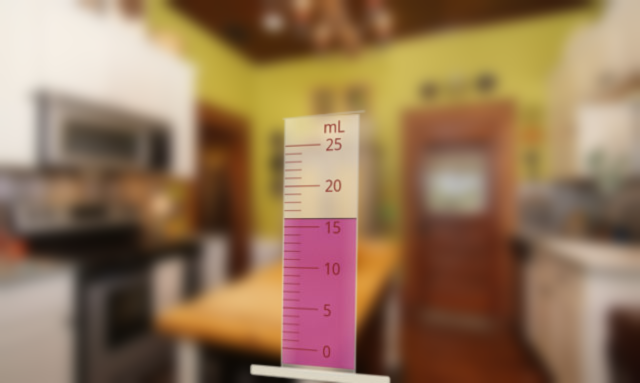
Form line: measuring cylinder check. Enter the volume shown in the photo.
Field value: 16 mL
